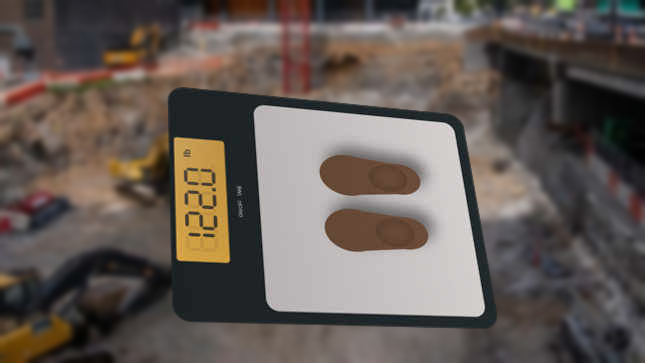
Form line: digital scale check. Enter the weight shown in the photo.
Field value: 122.0 lb
